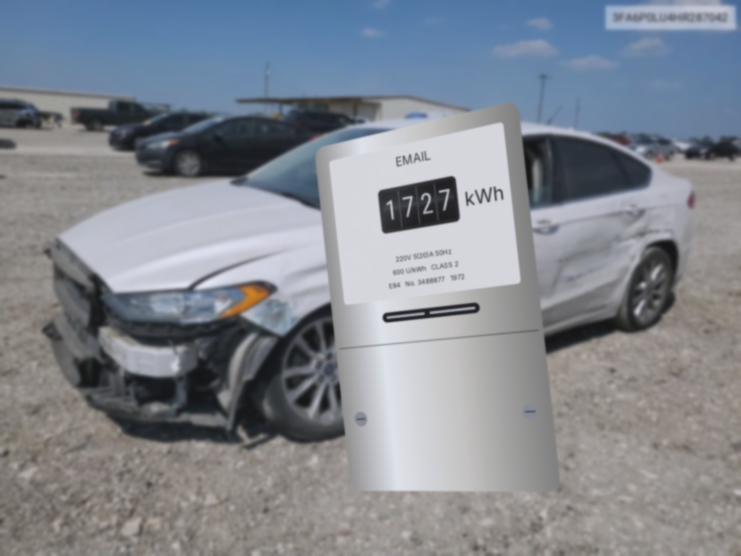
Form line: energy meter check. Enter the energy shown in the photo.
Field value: 1727 kWh
